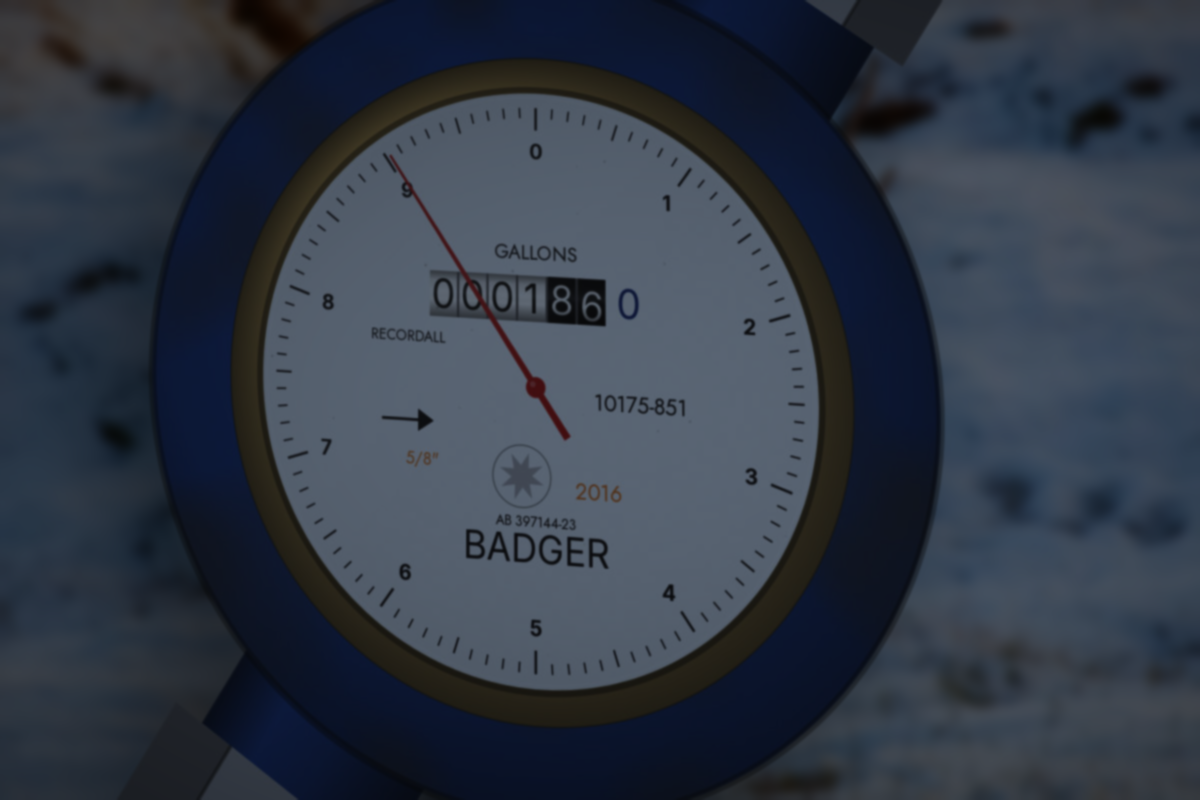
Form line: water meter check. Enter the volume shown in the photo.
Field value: 1859.0 gal
